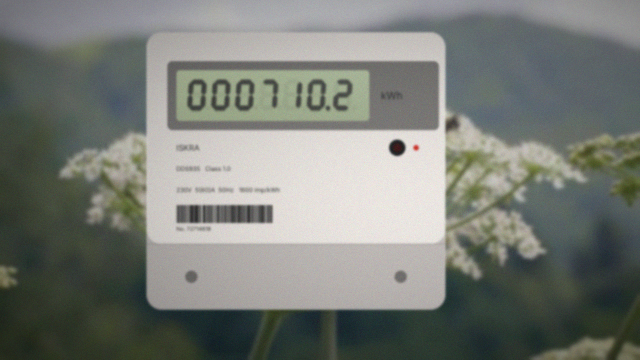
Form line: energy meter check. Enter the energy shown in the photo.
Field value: 710.2 kWh
